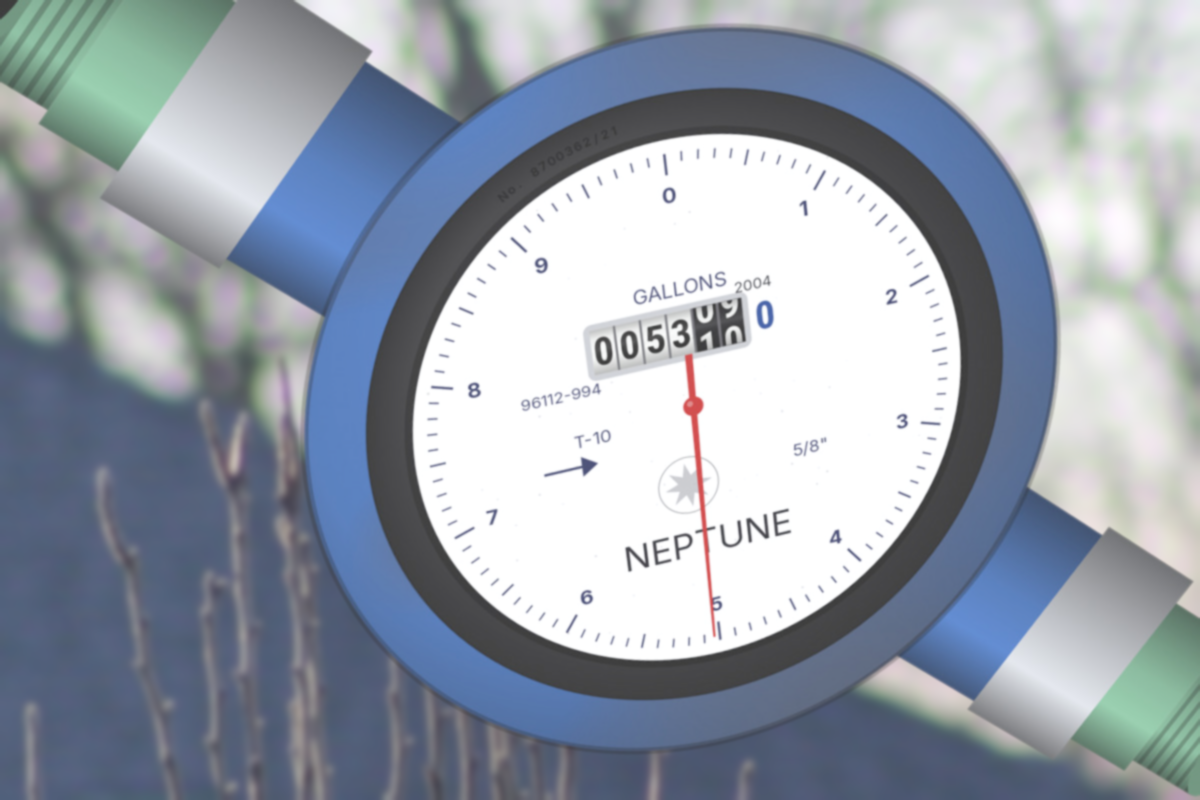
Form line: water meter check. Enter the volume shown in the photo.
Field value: 53095.0 gal
